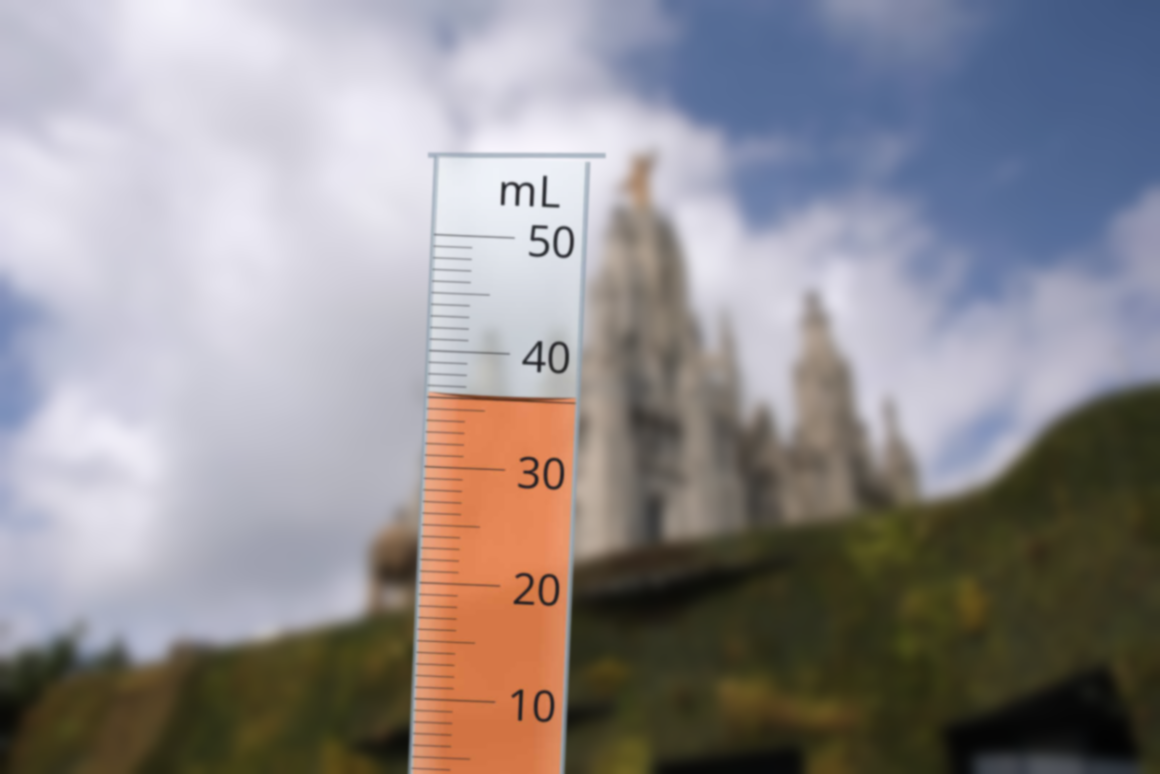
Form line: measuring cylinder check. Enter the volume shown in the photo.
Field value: 36 mL
